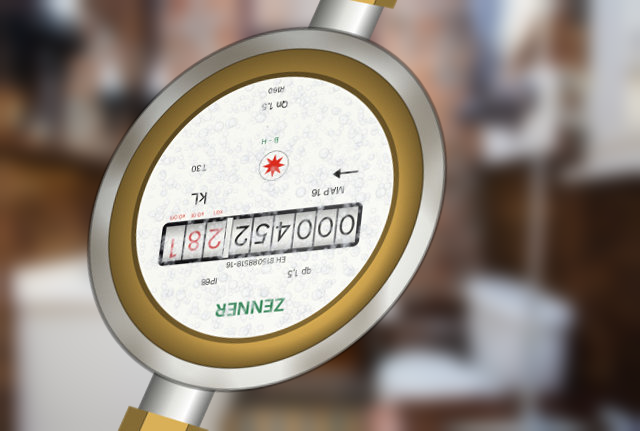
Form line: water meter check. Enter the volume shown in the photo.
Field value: 452.281 kL
